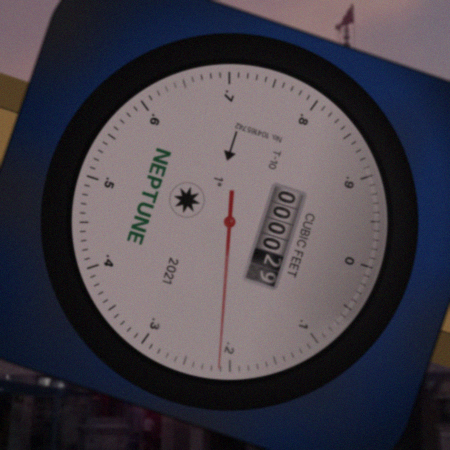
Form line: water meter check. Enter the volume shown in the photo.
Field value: 29.21 ft³
